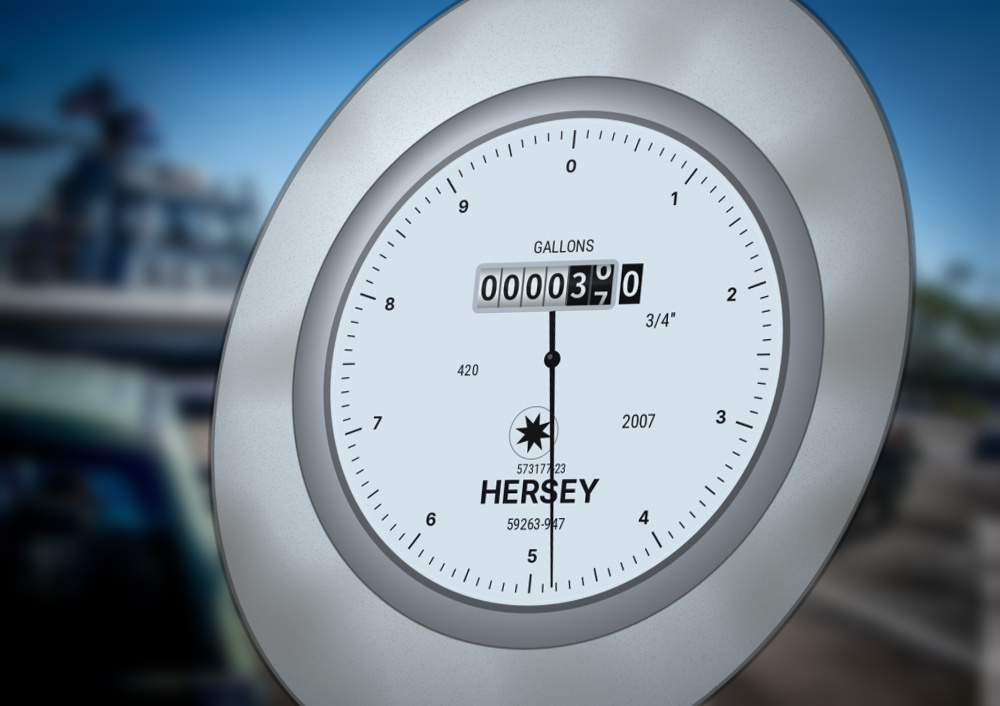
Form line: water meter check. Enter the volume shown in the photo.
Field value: 364.8 gal
